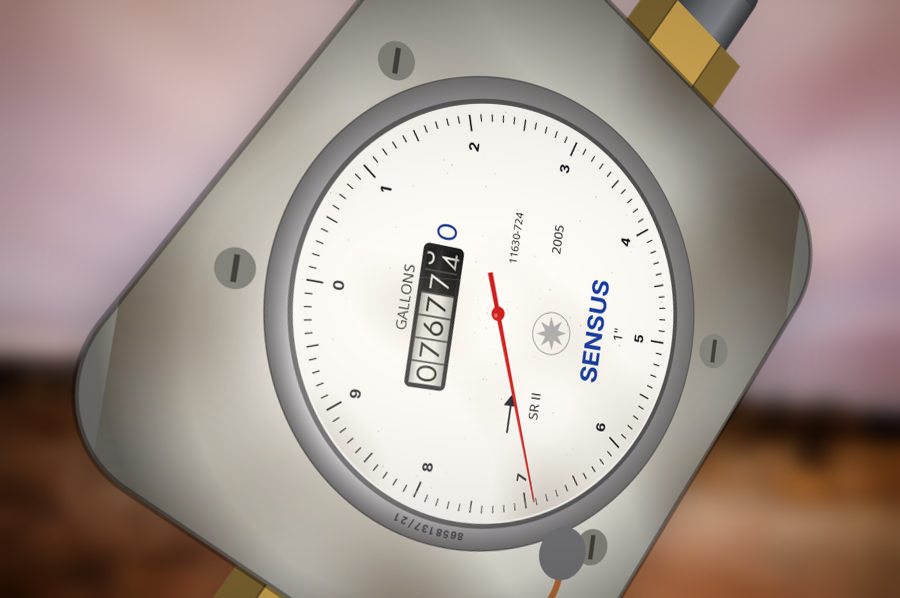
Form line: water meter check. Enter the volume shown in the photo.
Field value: 767736.9 gal
